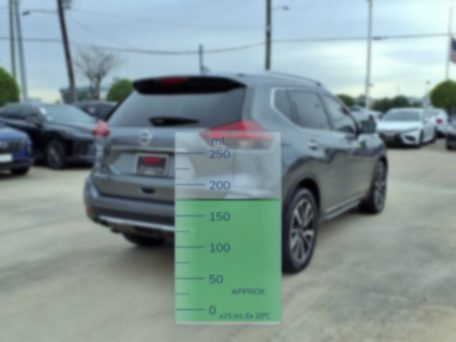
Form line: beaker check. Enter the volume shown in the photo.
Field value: 175 mL
